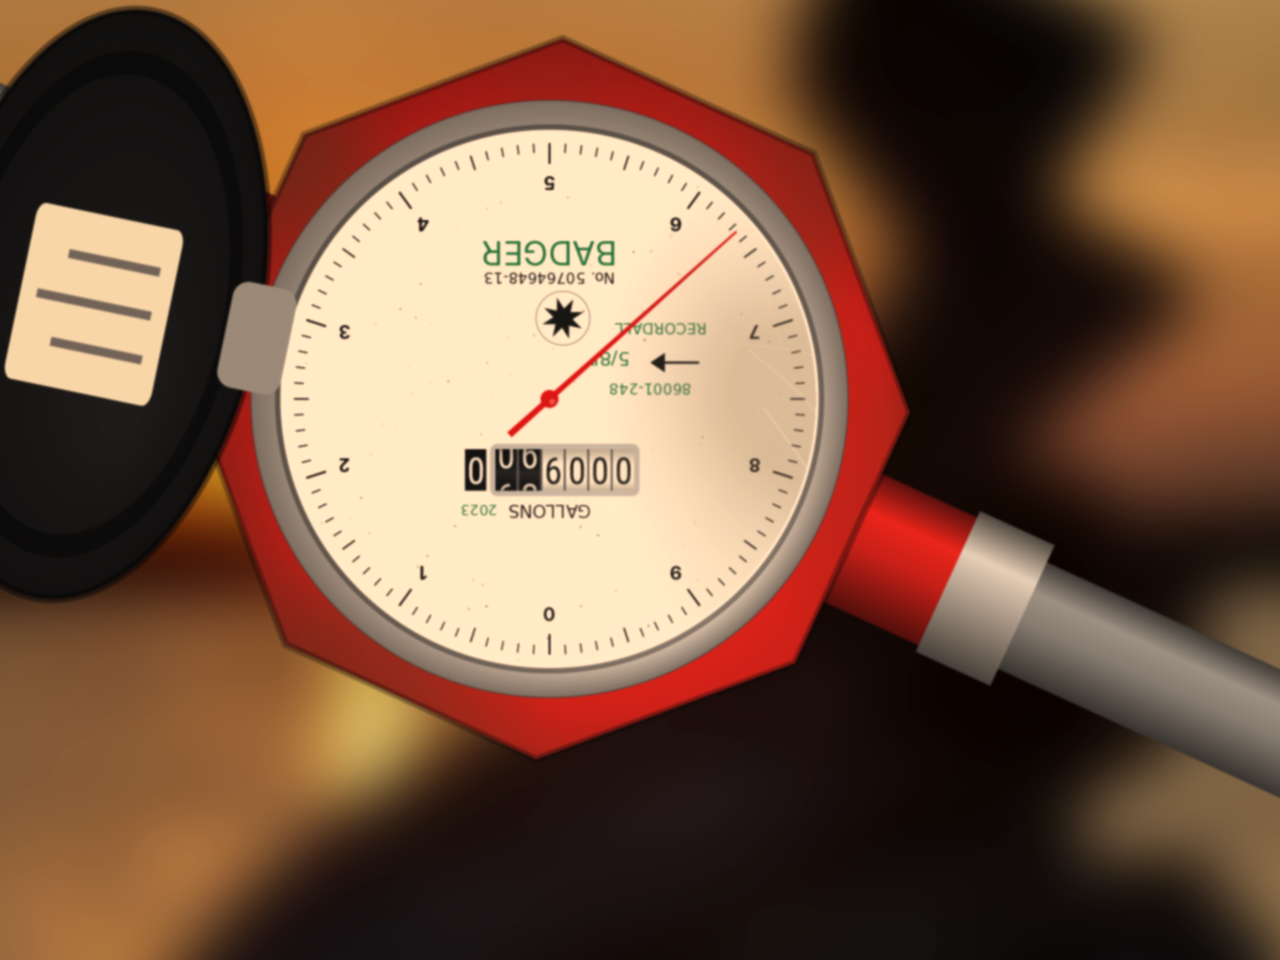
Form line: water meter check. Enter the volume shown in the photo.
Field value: 9896.3 gal
